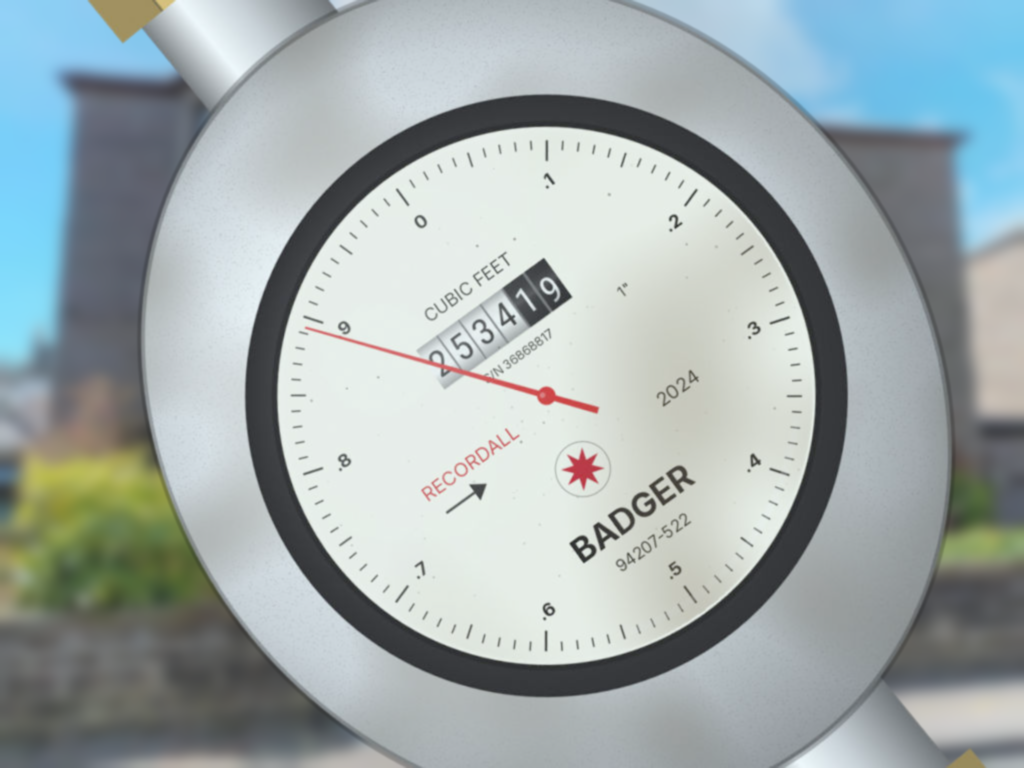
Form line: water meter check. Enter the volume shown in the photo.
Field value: 253418.89 ft³
